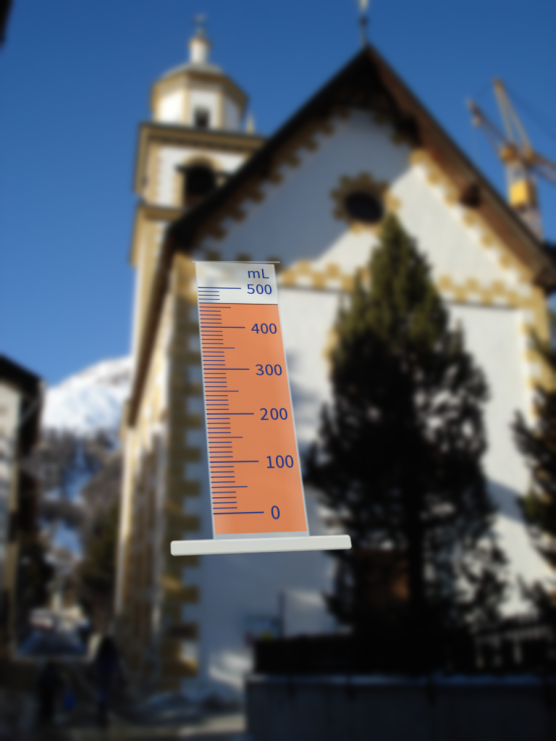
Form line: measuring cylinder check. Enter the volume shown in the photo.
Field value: 460 mL
